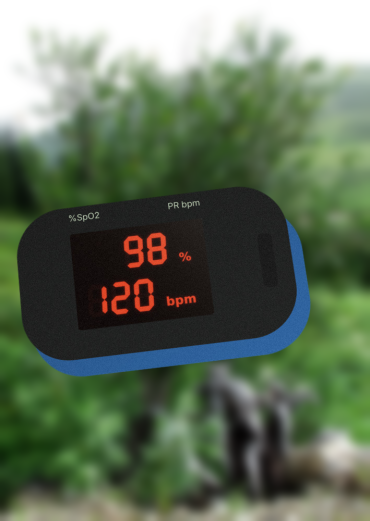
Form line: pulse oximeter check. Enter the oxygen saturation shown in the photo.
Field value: 98 %
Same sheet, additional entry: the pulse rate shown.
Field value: 120 bpm
